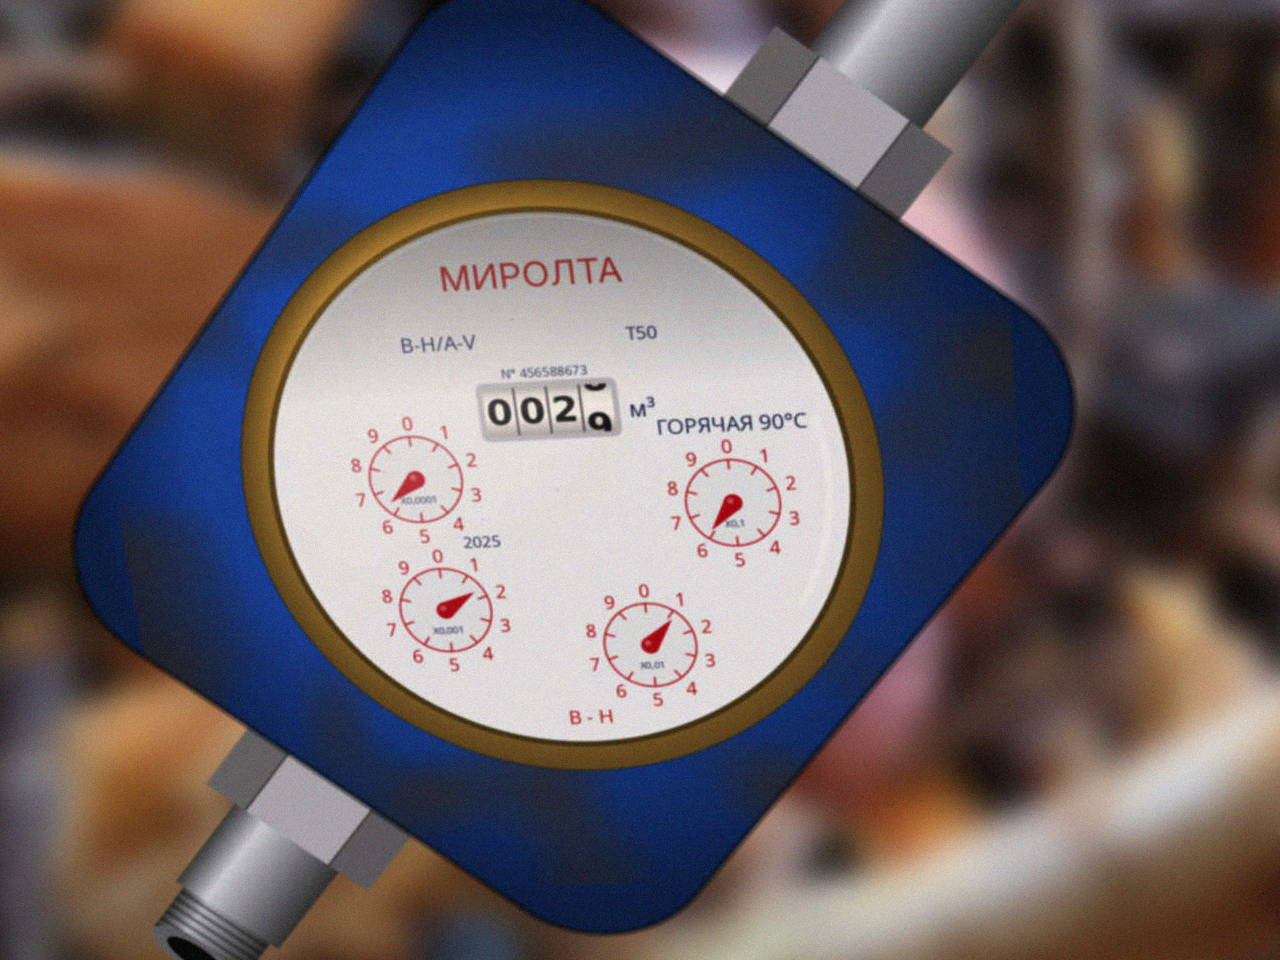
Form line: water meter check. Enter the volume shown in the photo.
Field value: 28.6116 m³
